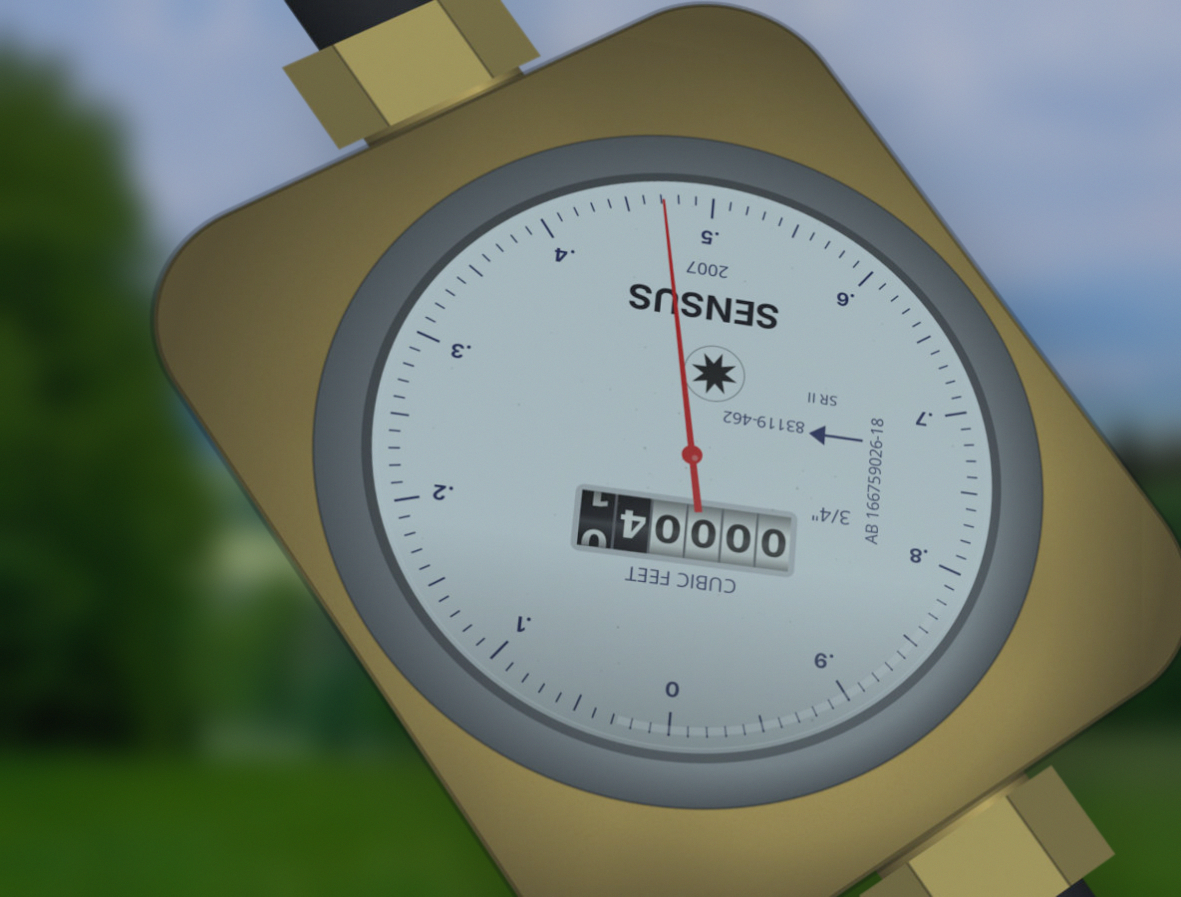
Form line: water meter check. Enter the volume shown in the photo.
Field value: 40.47 ft³
